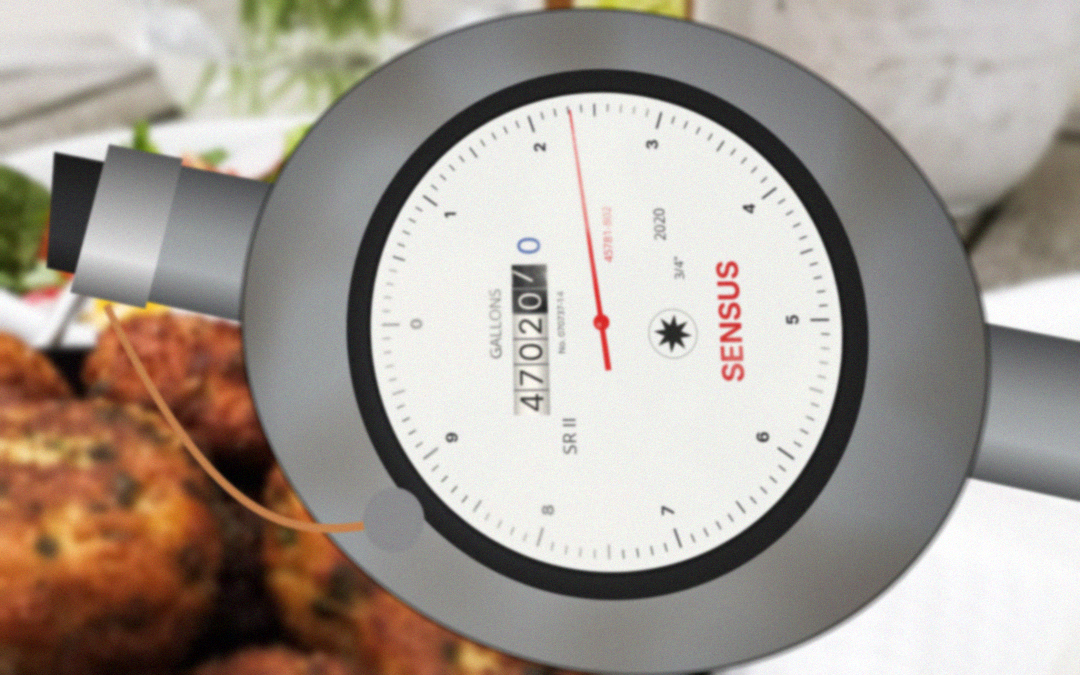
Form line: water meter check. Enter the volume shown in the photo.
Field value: 4702072.3 gal
